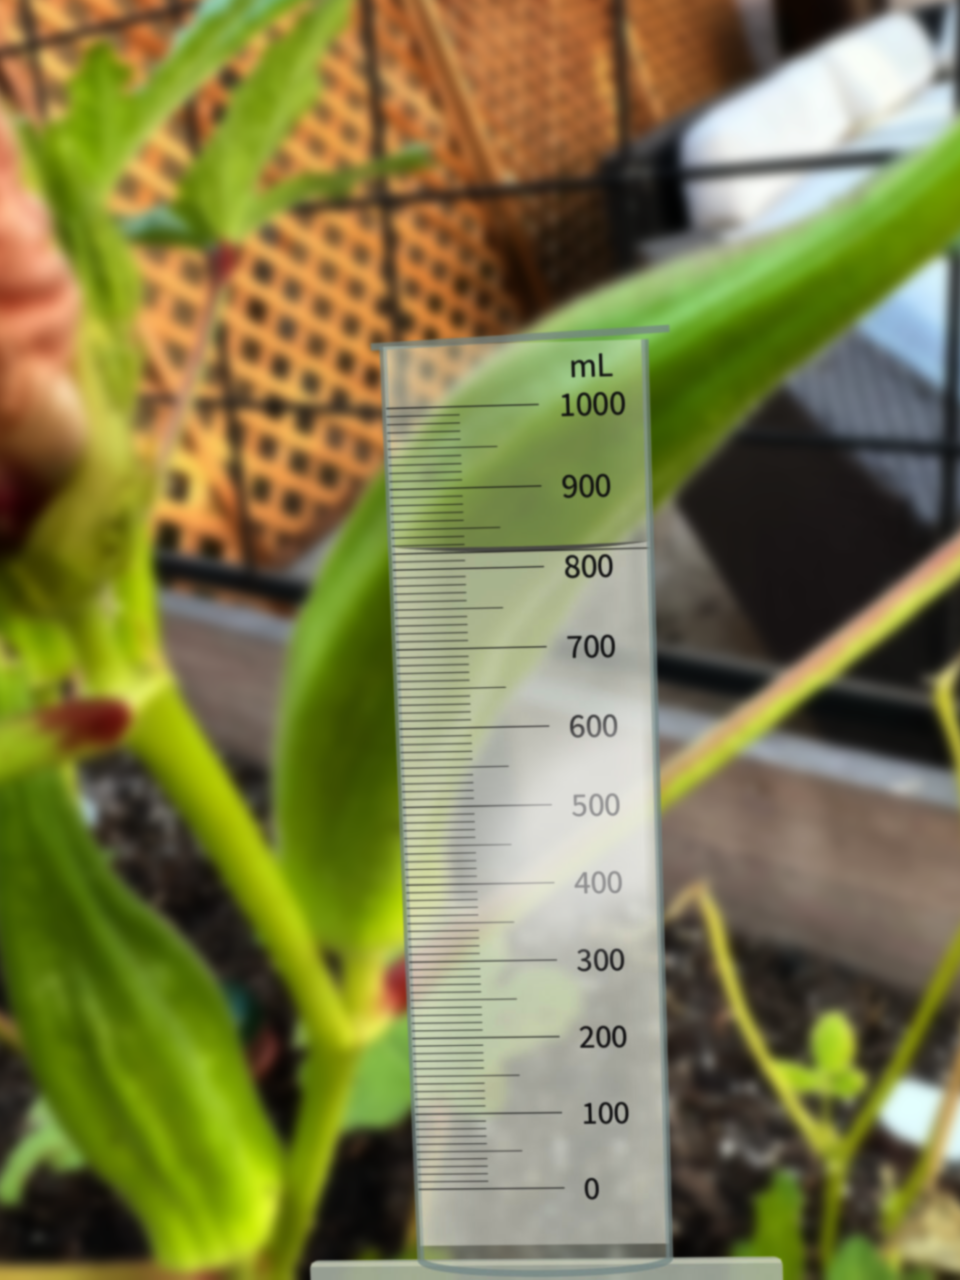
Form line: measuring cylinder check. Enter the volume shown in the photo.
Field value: 820 mL
